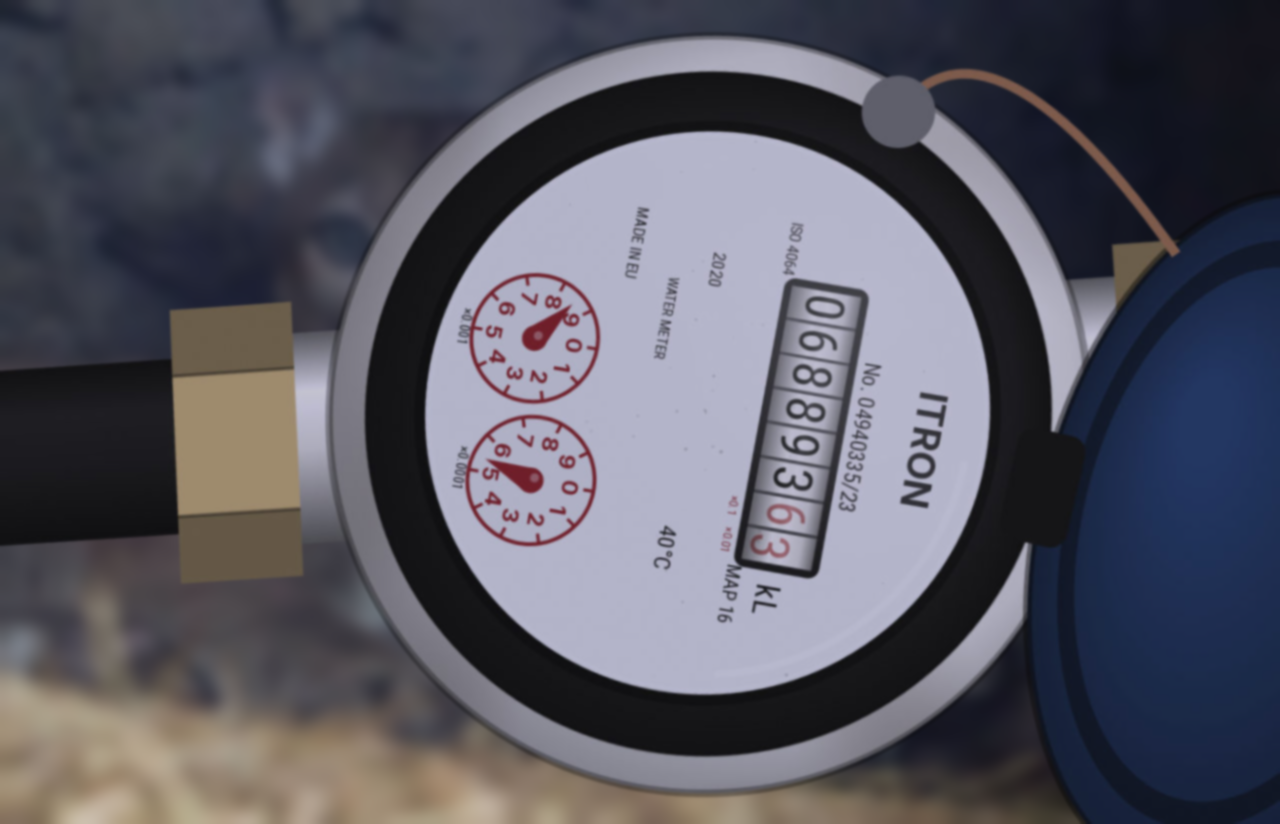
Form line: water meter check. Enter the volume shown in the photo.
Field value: 68893.6285 kL
